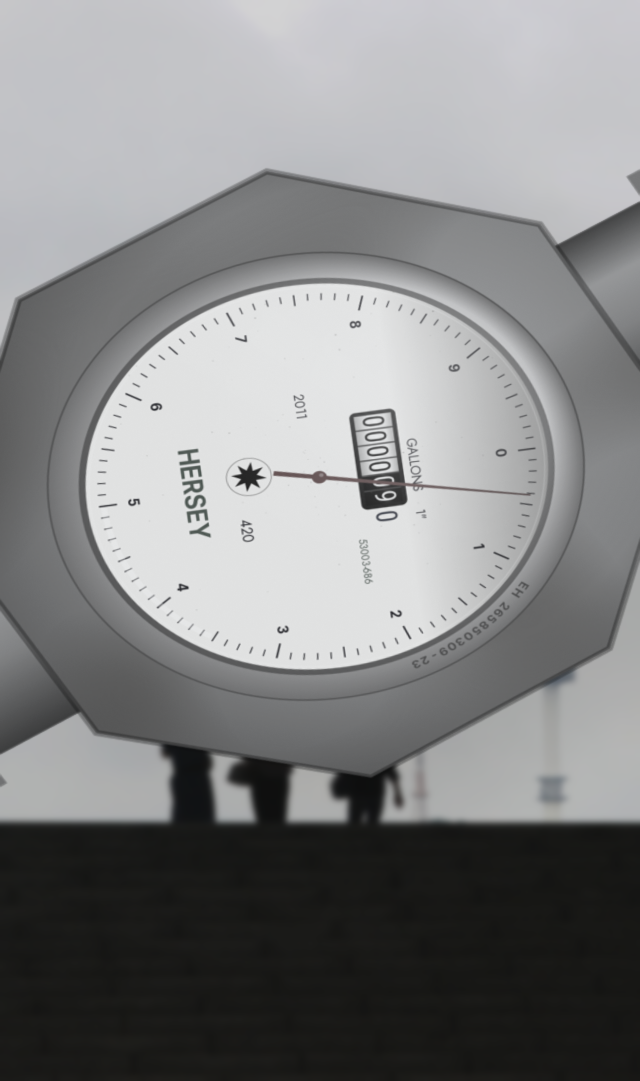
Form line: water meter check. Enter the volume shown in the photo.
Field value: 90.4 gal
